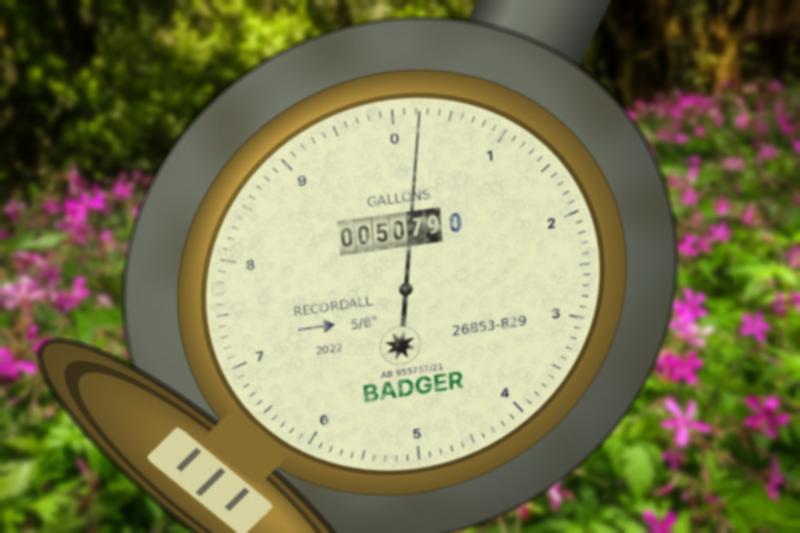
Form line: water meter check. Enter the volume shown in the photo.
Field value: 50790.2 gal
